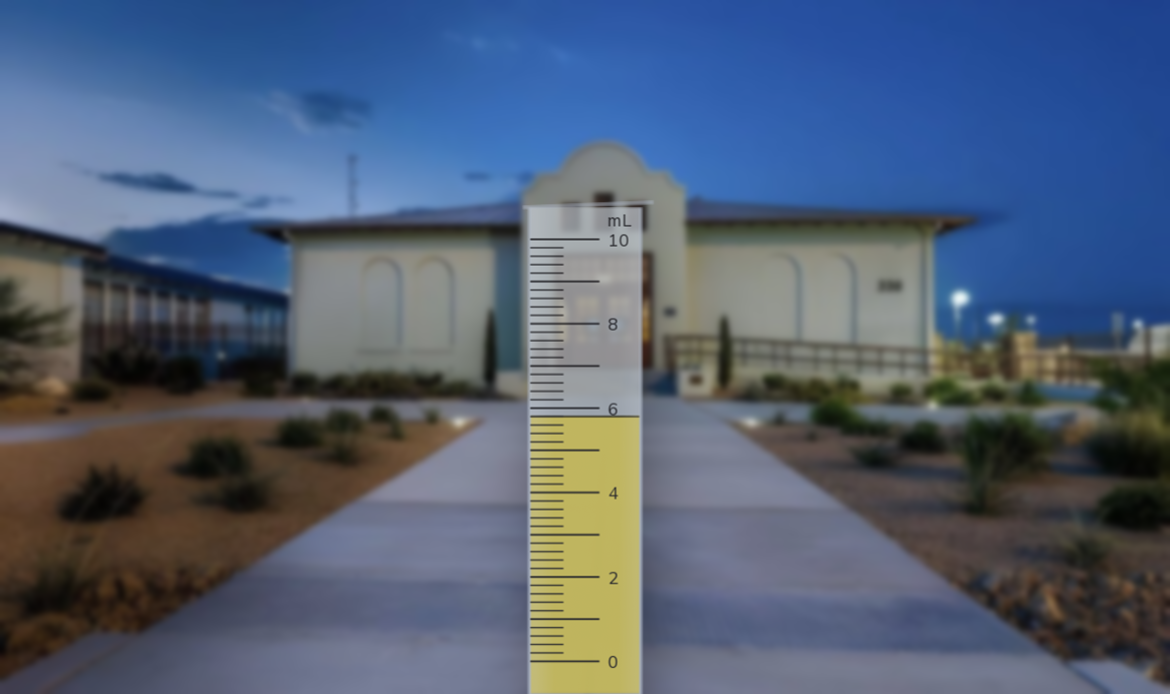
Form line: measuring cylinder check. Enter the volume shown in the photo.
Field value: 5.8 mL
